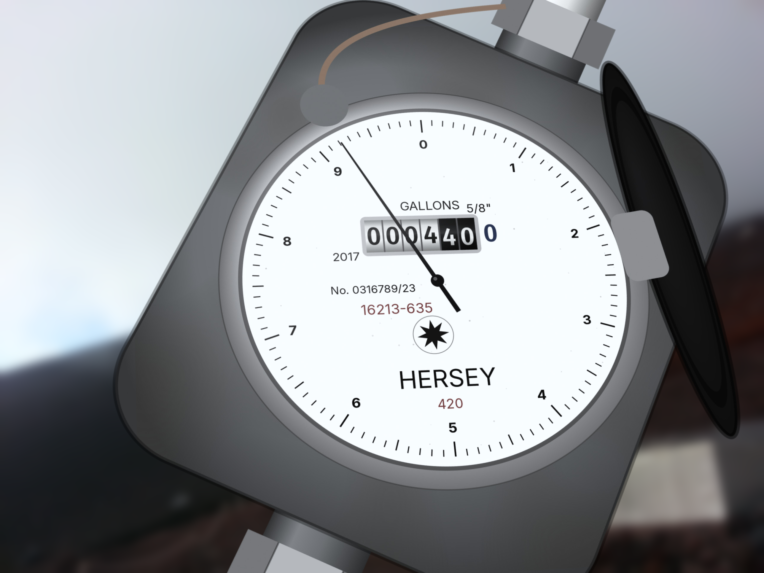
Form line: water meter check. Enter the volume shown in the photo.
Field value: 4399.2 gal
